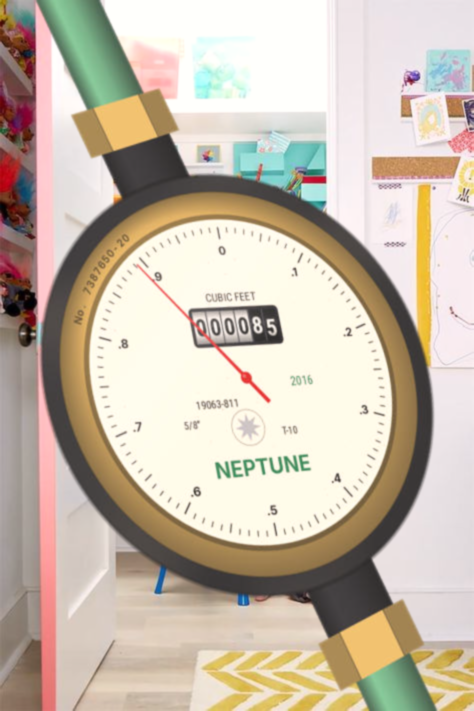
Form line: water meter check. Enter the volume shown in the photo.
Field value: 84.89 ft³
